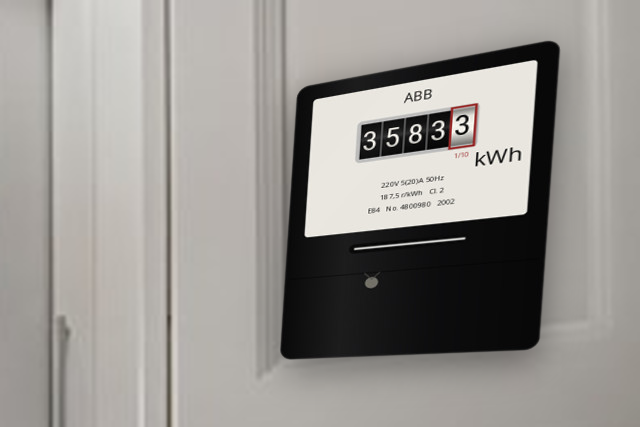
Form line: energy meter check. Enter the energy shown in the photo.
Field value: 3583.3 kWh
